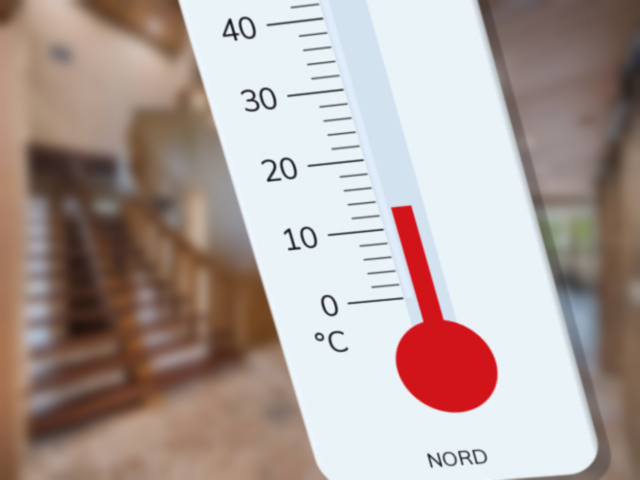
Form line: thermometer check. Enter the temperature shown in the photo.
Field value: 13 °C
